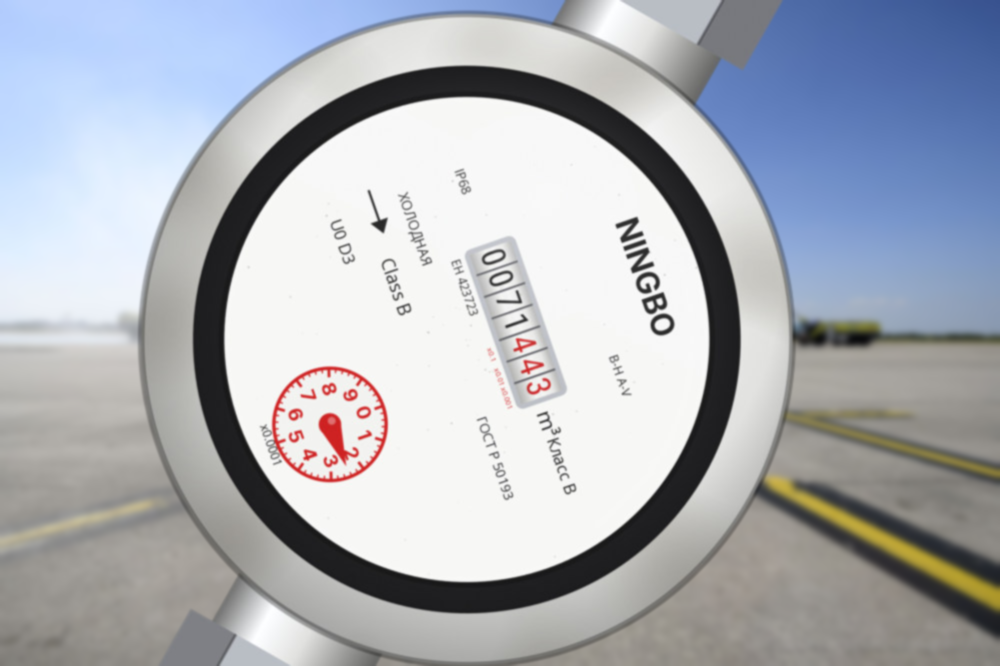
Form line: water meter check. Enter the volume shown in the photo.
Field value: 71.4432 m³
